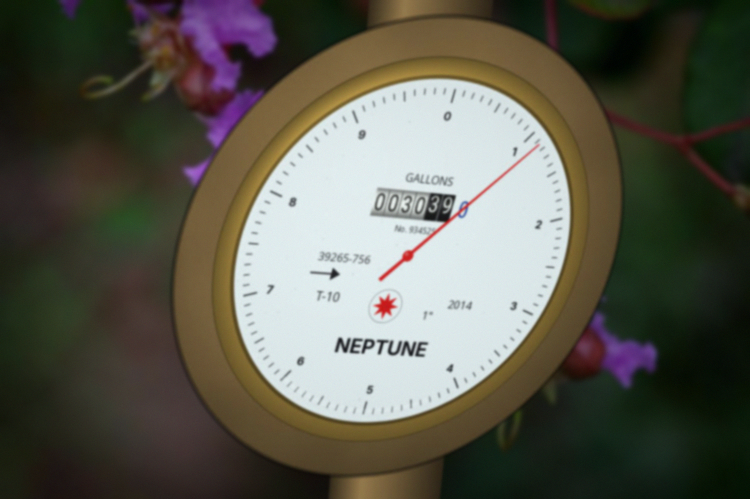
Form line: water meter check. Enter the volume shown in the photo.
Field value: 30391.1 gal
